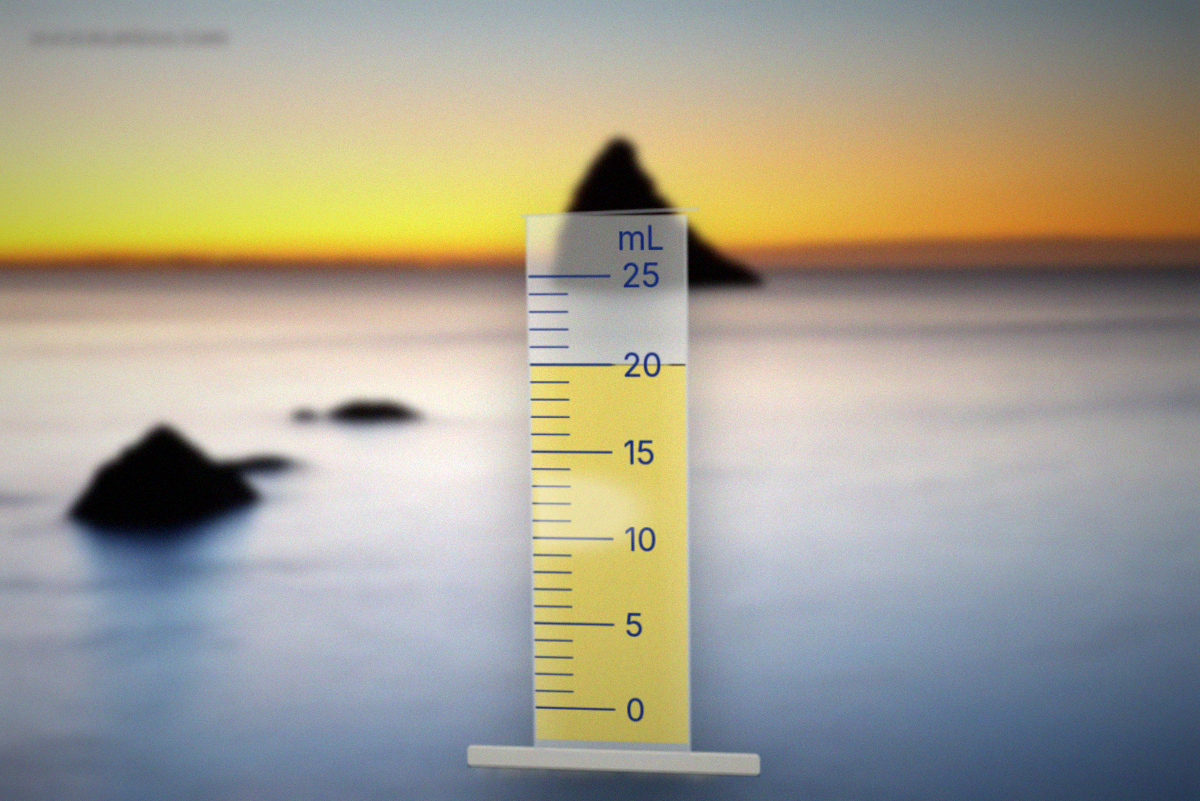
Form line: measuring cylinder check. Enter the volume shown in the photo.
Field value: 20 mL
